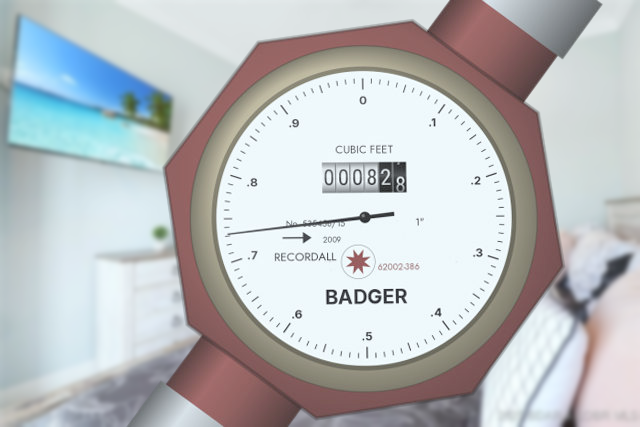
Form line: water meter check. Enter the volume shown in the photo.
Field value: 827.73 ft³
